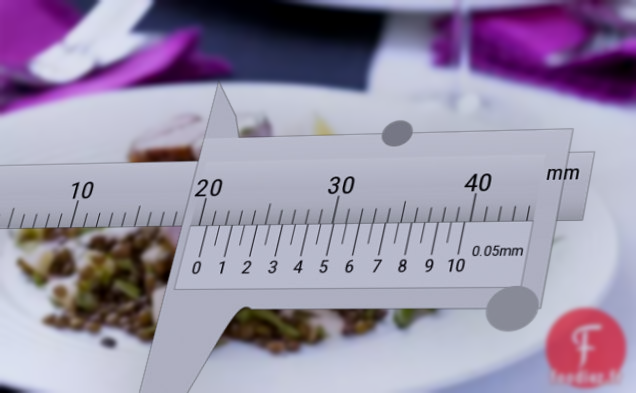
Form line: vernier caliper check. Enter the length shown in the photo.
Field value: 20.6 mm
